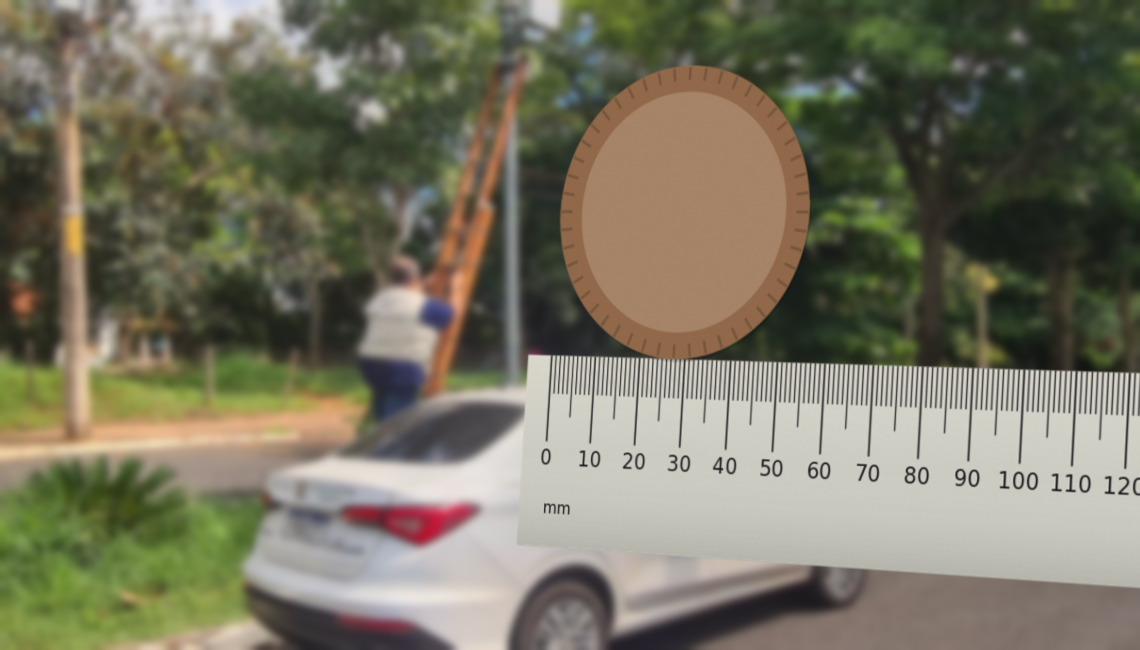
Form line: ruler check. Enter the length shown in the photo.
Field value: 55 mm
